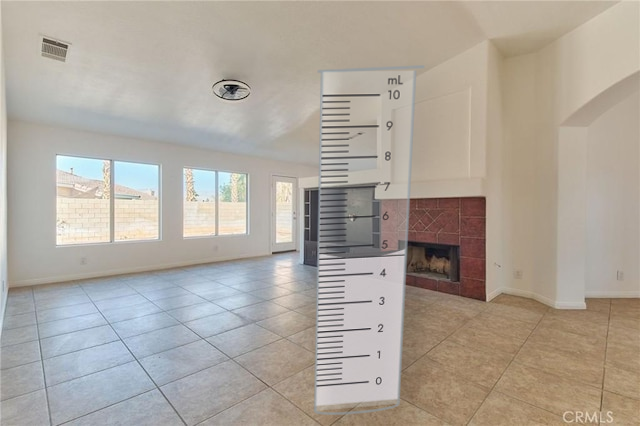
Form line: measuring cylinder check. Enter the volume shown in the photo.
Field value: 4.6 mL
